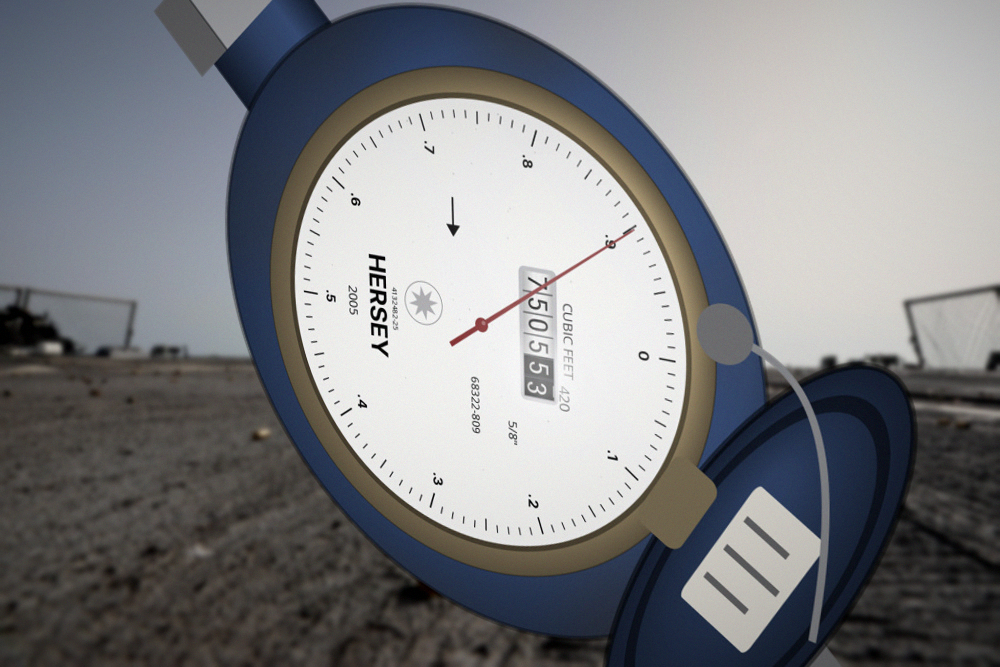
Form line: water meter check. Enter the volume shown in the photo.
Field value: 750552.90 ft³
